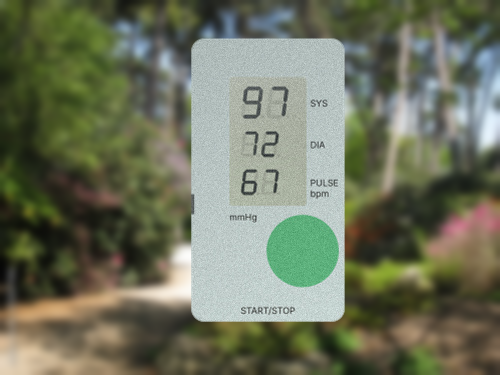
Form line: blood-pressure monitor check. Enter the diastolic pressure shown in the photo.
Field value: 72 mmHg
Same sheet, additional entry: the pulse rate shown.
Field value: 67 bpm
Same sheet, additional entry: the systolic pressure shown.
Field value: 97 mmHg
